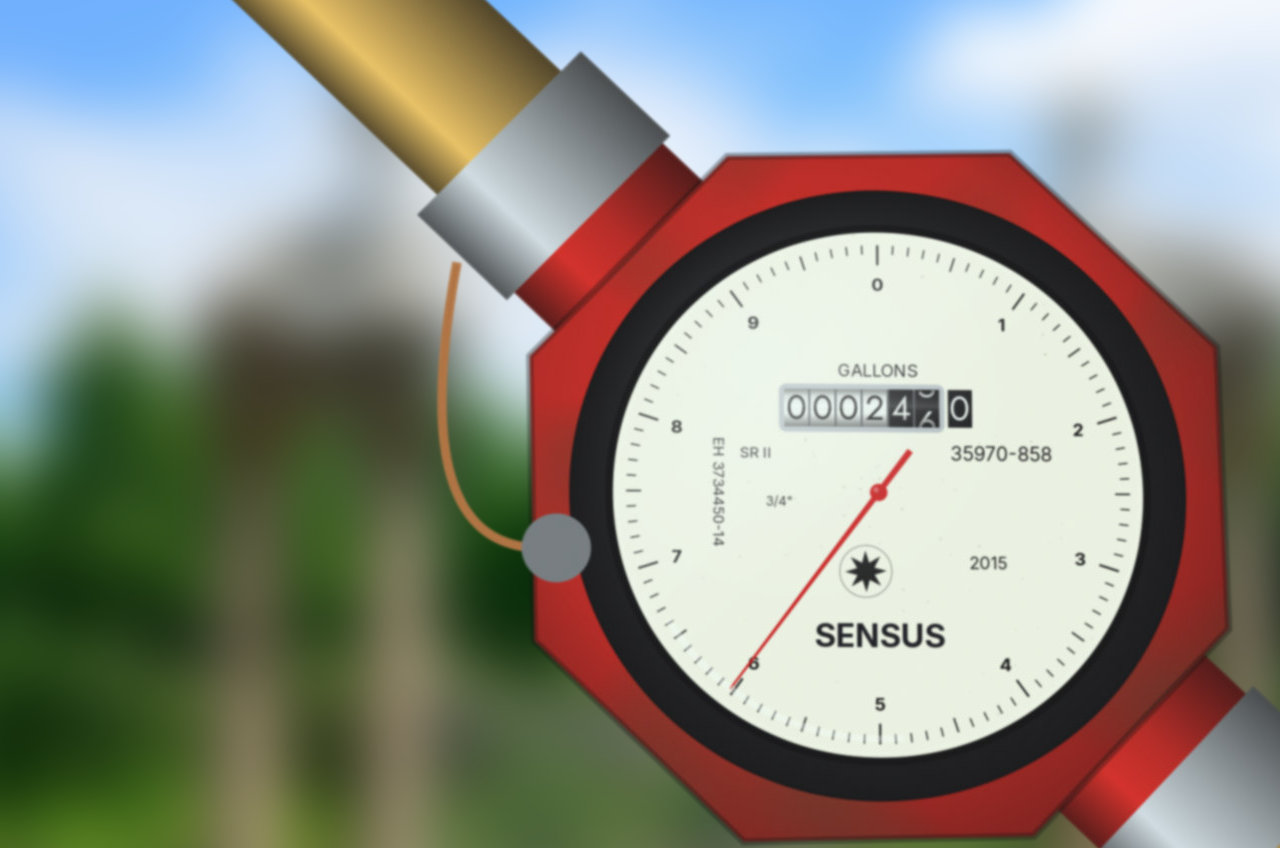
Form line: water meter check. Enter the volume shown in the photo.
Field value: 2456.0 gal
